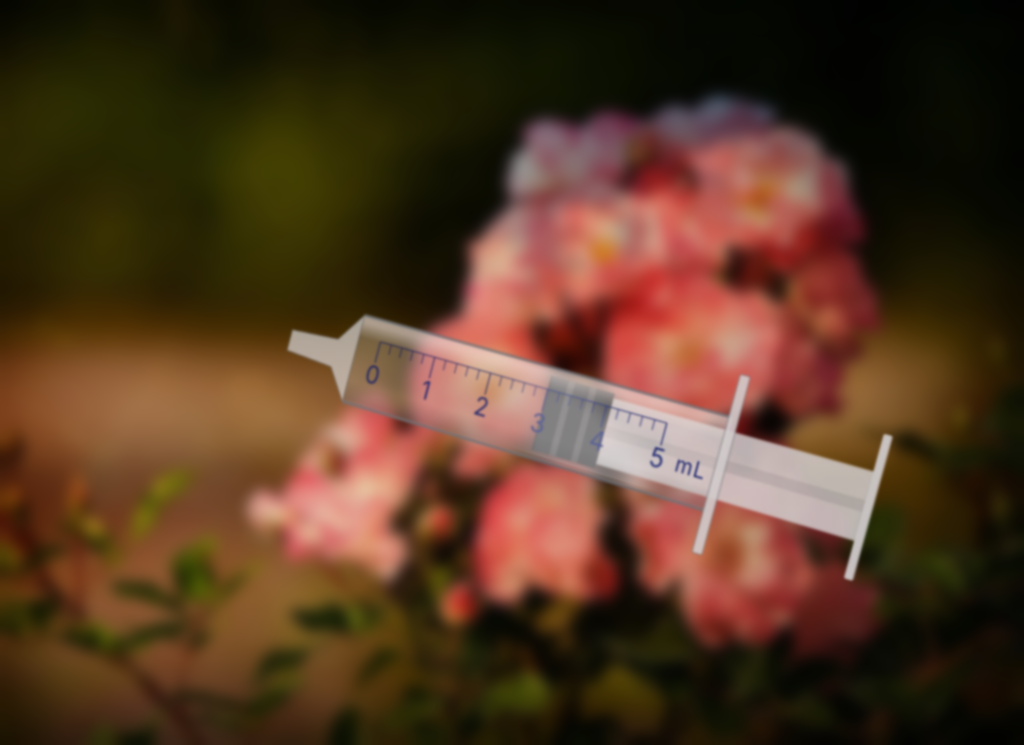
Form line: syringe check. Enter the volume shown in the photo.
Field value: 3 mL
